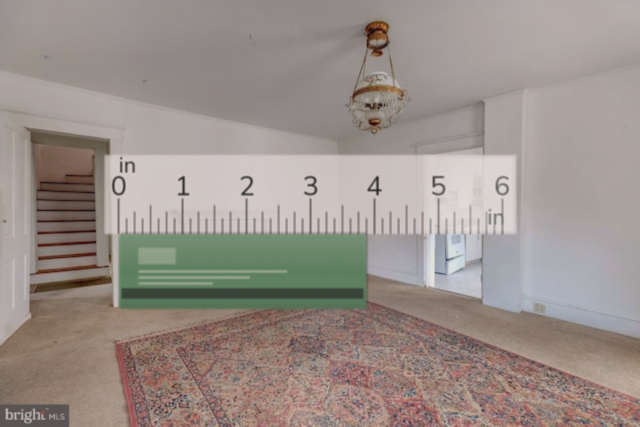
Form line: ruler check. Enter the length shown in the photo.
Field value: 3.875 in
